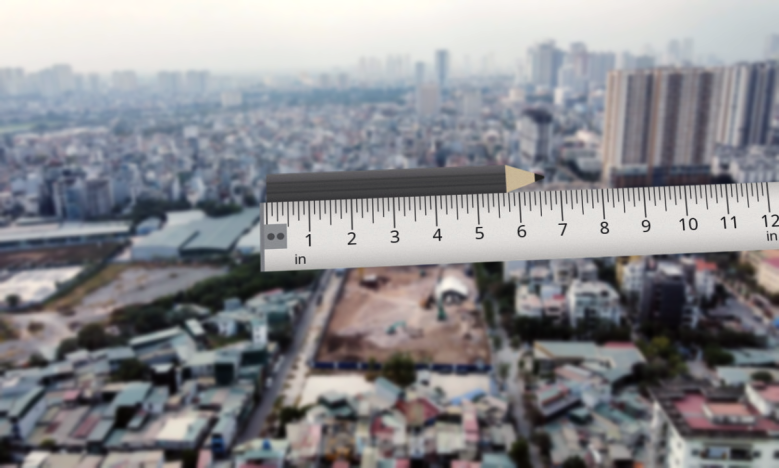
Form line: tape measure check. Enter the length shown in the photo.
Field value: 6.625 in
